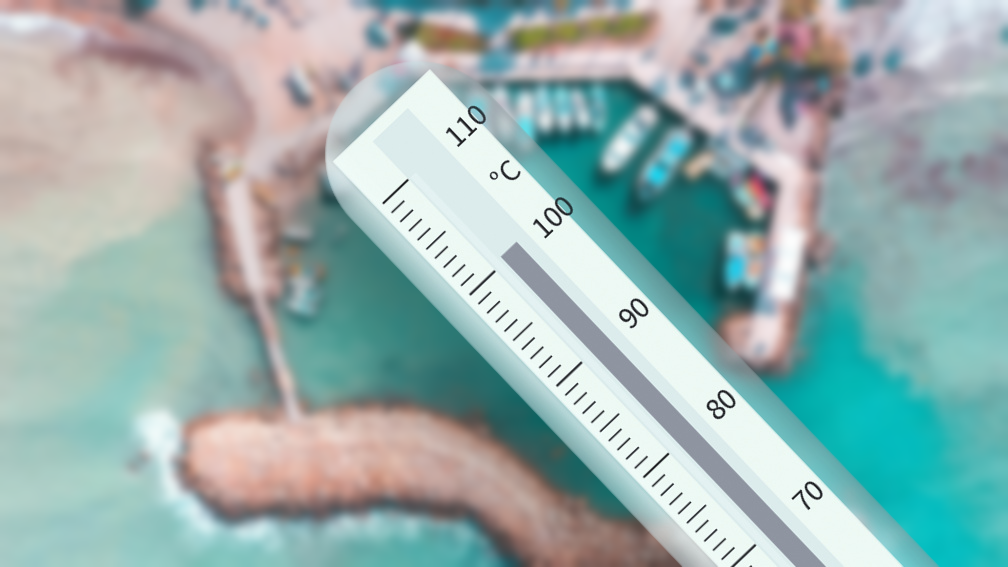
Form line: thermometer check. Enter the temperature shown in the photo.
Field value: 100.5 °C
